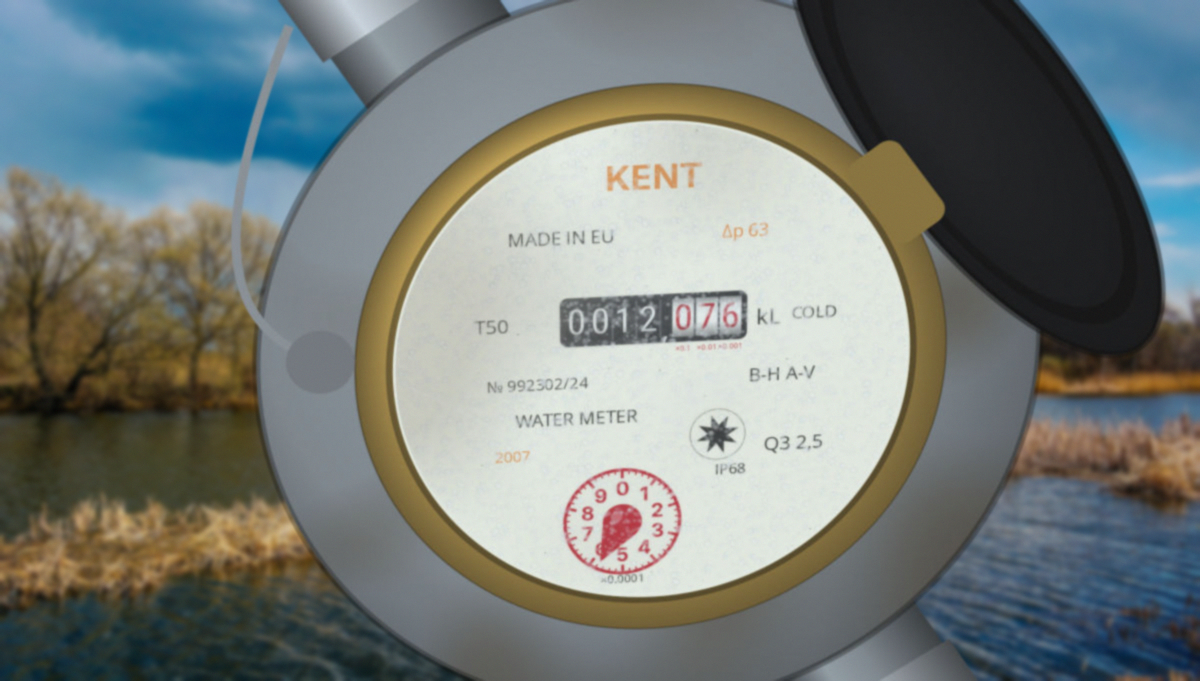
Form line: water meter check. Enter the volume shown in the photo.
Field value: 12.0765 kL
